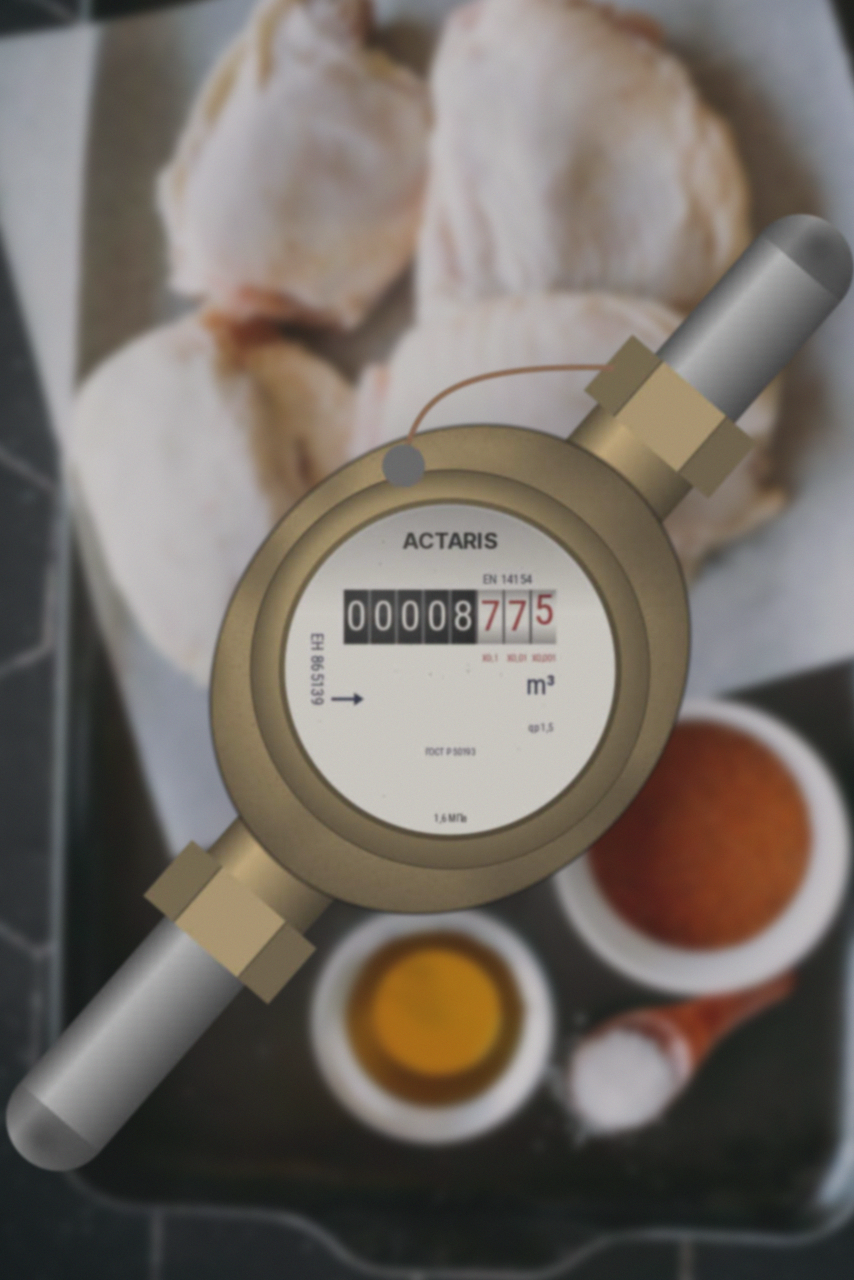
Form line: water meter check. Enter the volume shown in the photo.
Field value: 8.775 m³
